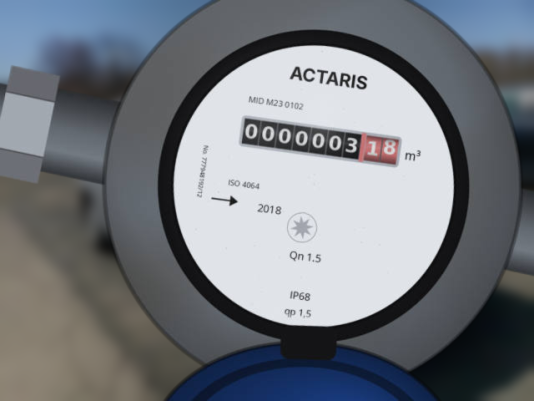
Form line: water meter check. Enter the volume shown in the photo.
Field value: 3.18 m³
